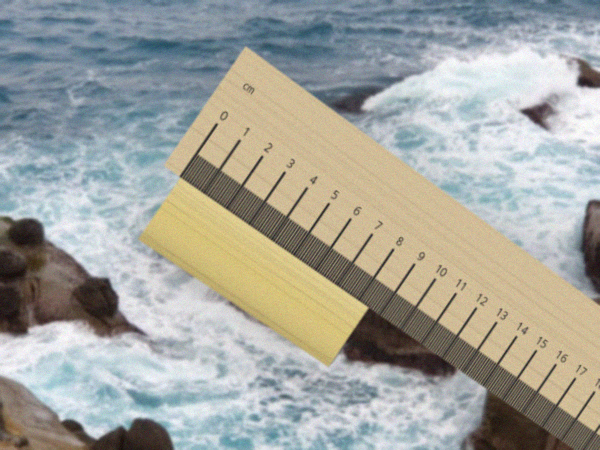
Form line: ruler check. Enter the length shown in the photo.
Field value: 8.5 cm
